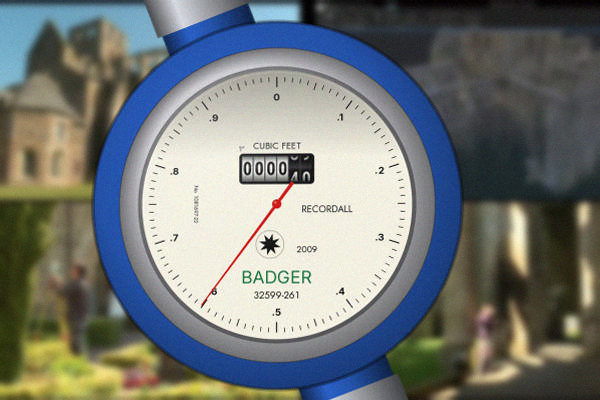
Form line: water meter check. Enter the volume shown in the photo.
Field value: 39.60 ft³
